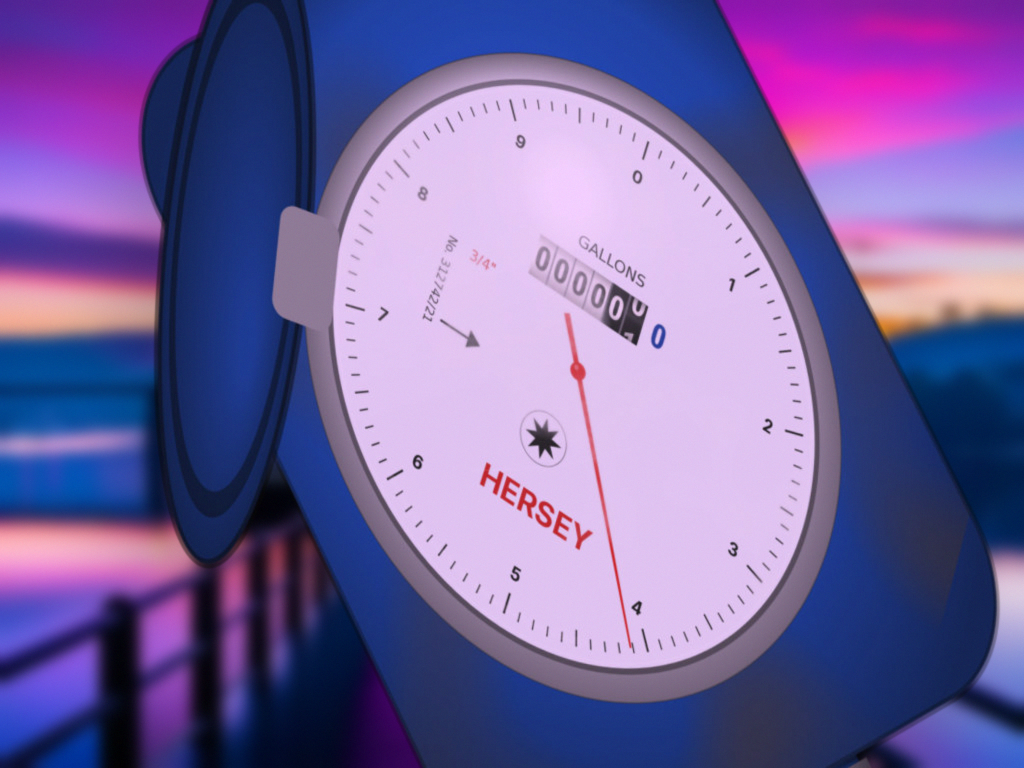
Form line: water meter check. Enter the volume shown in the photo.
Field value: 4.1 gal
